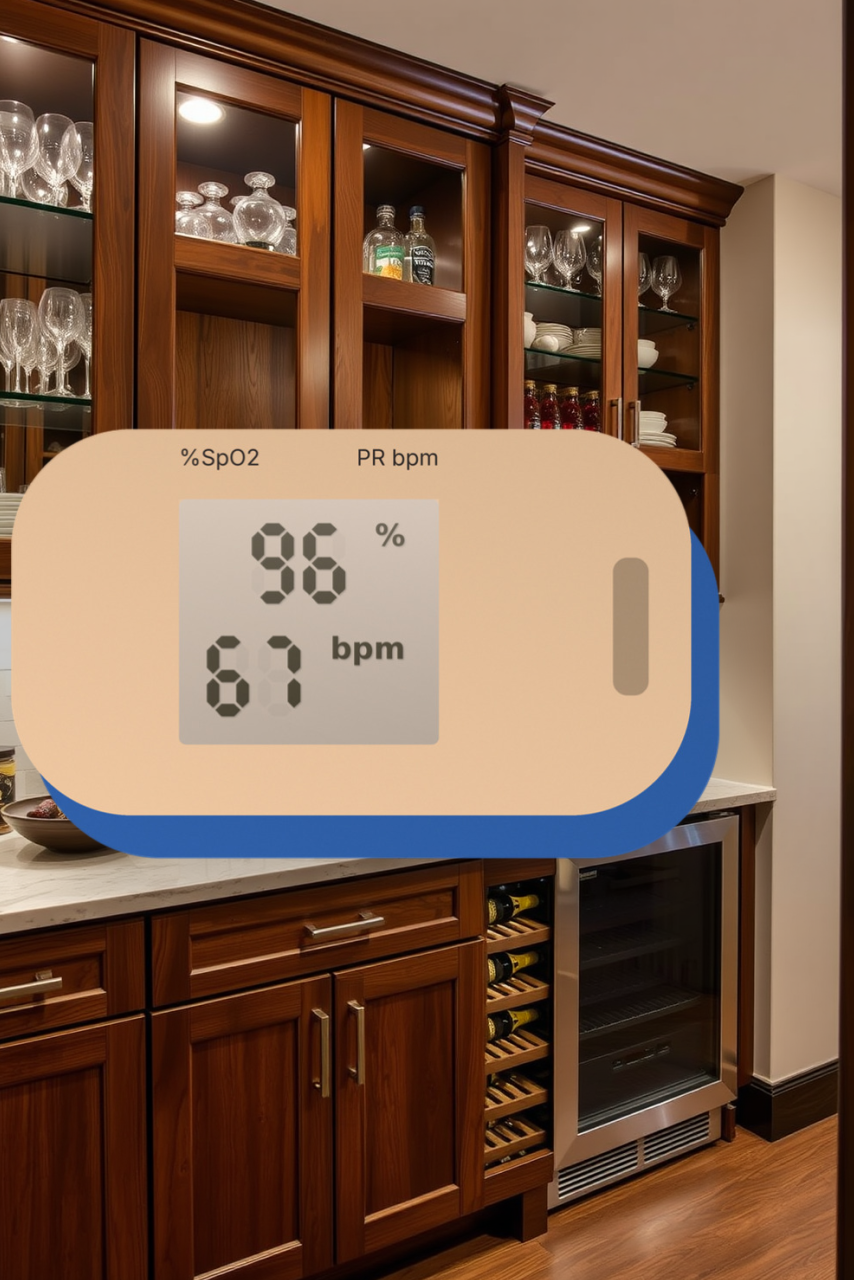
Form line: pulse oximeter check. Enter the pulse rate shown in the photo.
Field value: 67 bpm
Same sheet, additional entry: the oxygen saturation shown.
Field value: 96 %
